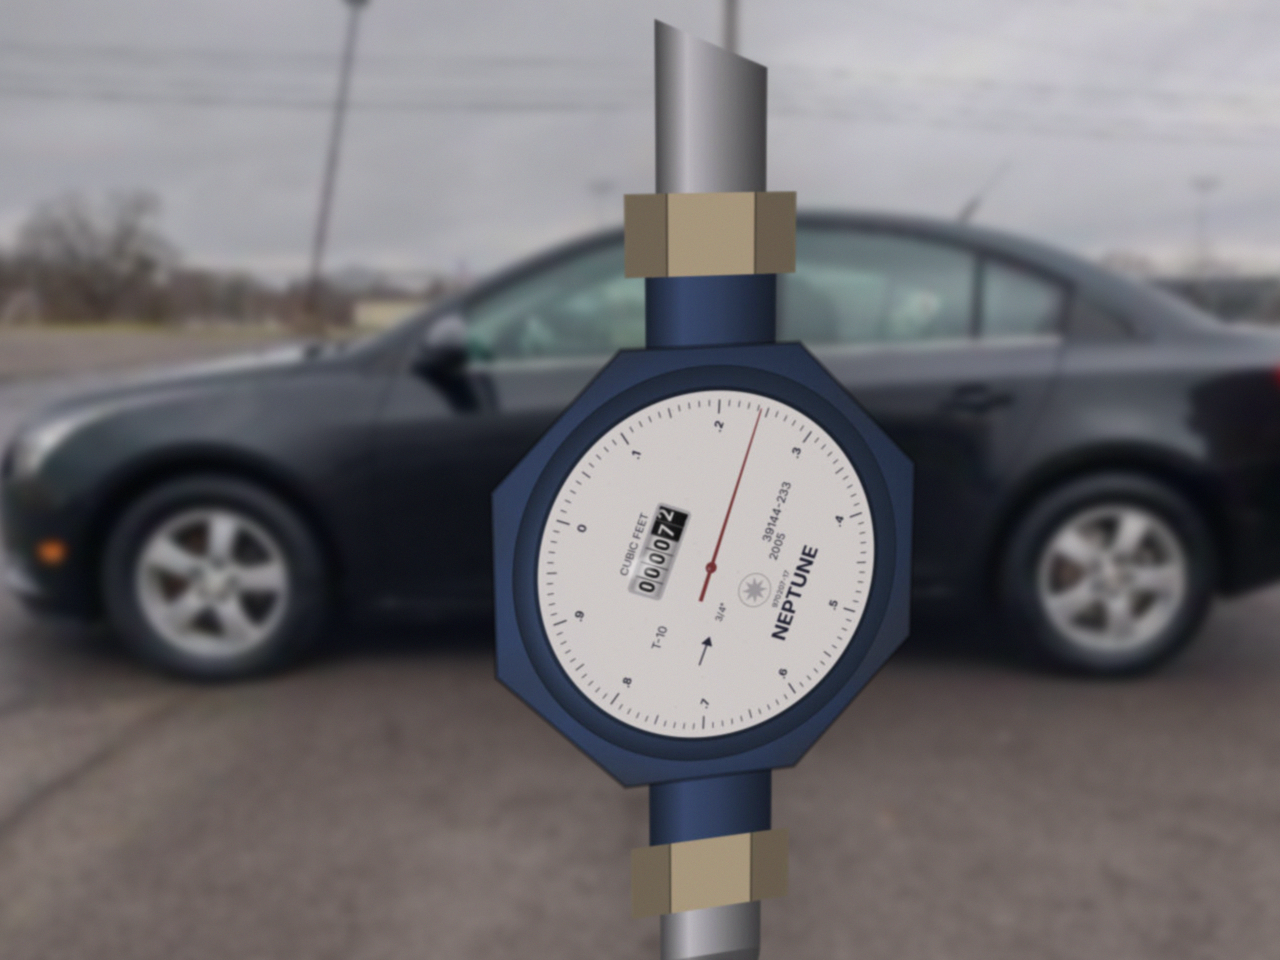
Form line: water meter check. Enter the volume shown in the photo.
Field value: 72.24 ft³
